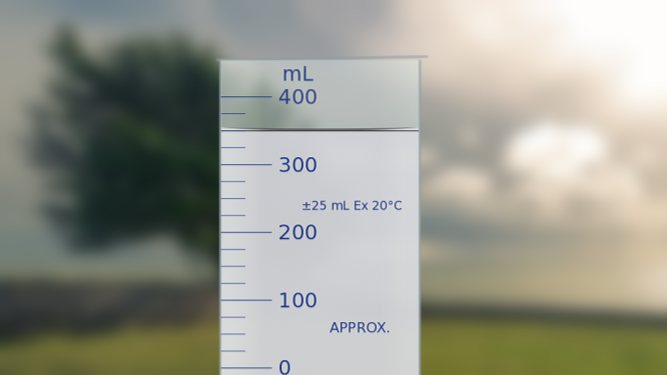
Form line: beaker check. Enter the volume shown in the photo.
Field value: 350 mL
